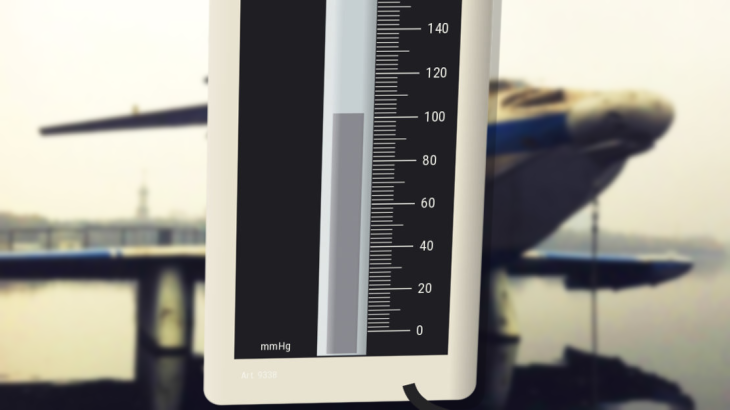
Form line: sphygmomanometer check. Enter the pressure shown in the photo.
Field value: 102 mmHg
